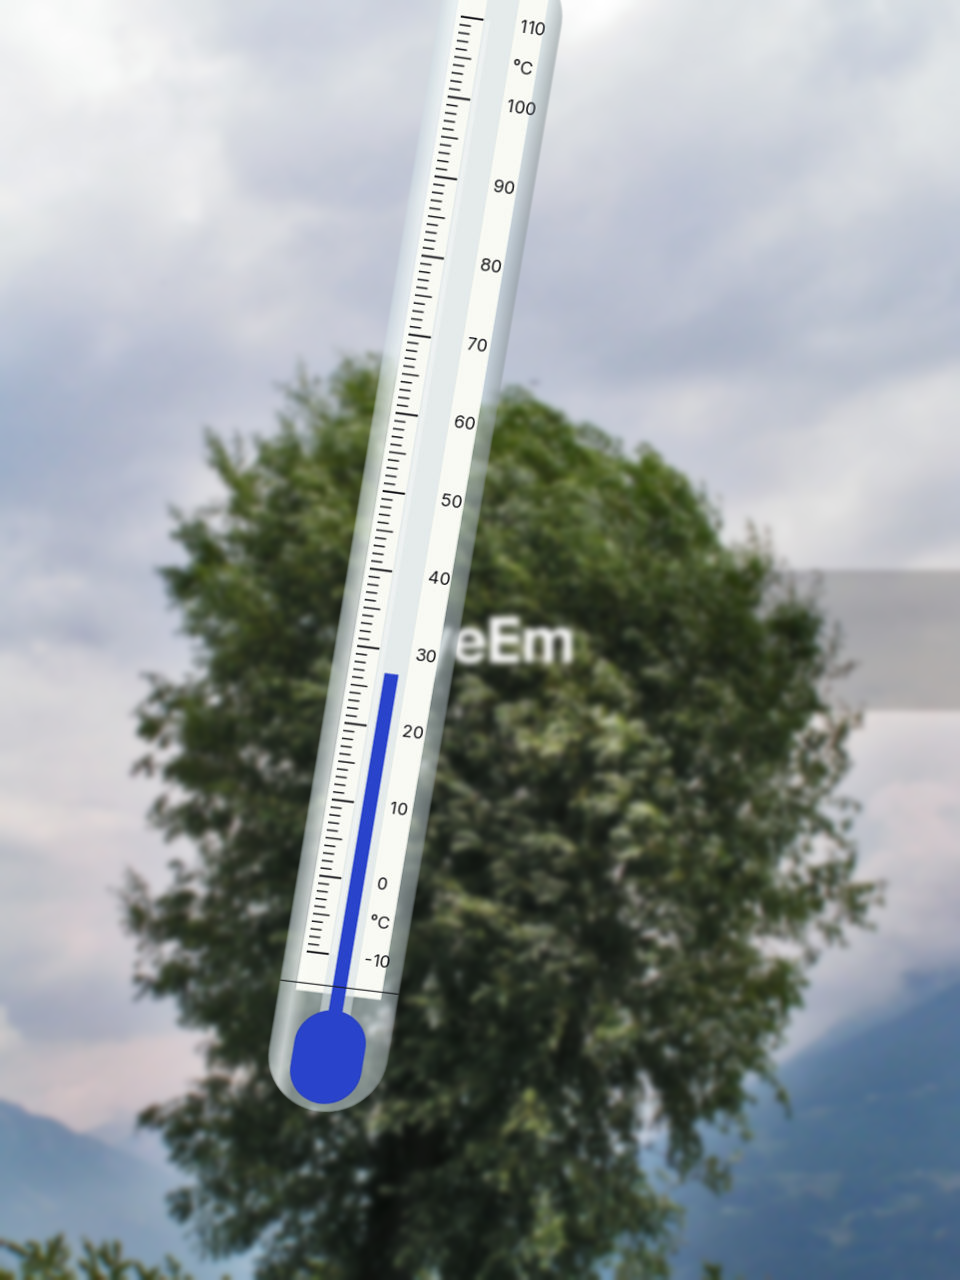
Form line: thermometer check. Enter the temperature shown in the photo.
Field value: 27 °C
